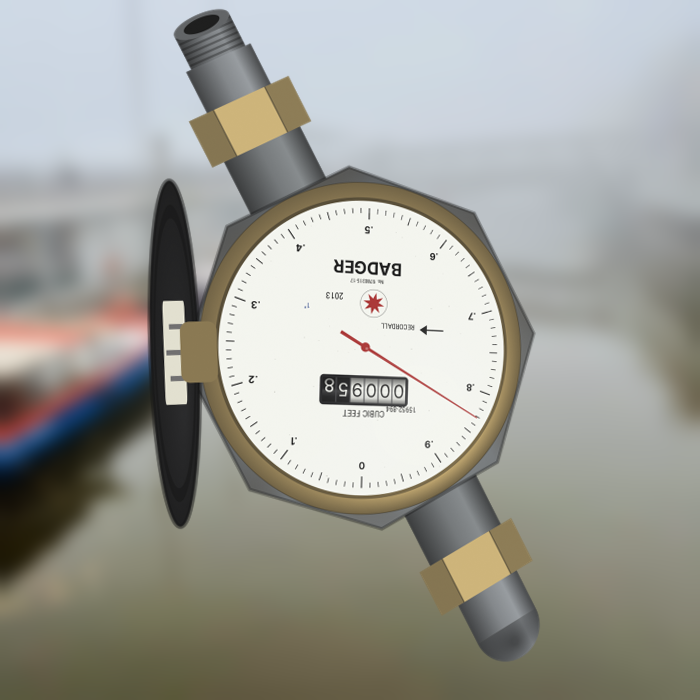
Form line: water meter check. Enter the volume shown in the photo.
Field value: 957.83 ft³
